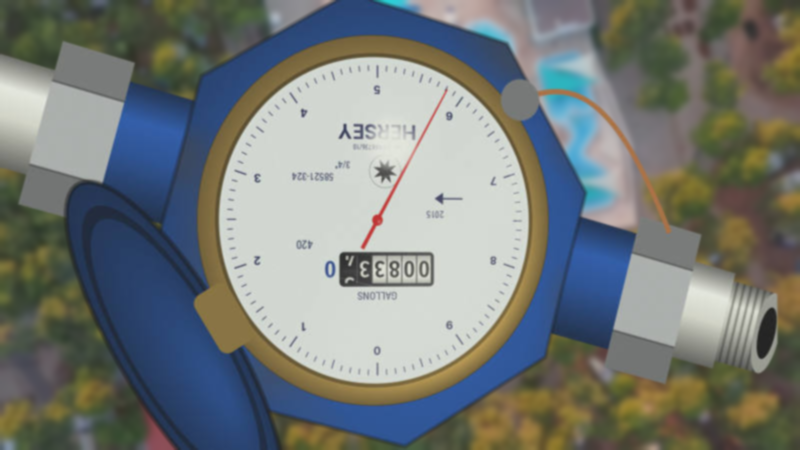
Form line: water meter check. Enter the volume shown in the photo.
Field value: 83335.8 gal
